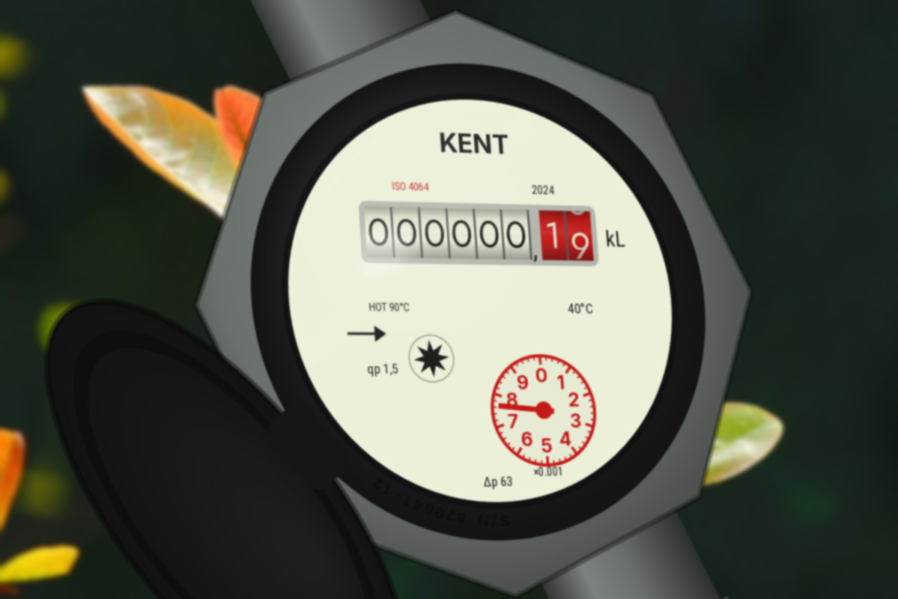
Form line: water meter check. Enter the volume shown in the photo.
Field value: 0.187 kL
